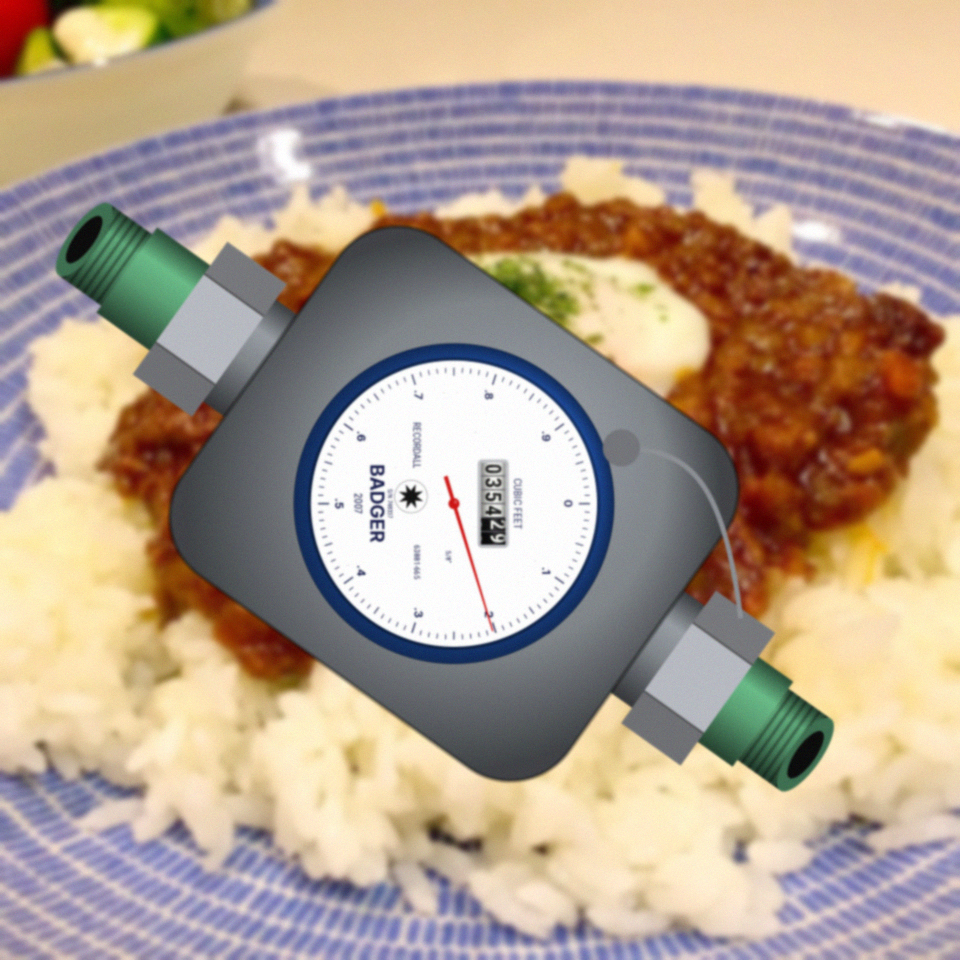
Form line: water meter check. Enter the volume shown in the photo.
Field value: 35429.20 ft³
